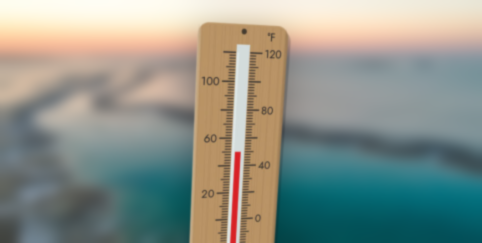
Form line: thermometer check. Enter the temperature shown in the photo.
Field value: 50 °F
